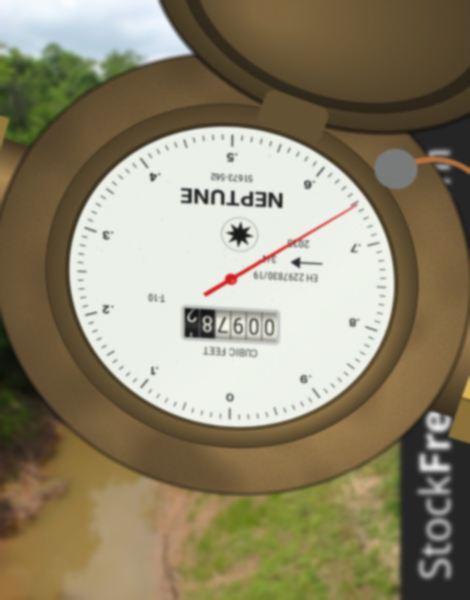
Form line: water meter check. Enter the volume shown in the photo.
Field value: 9781.65 ft³
